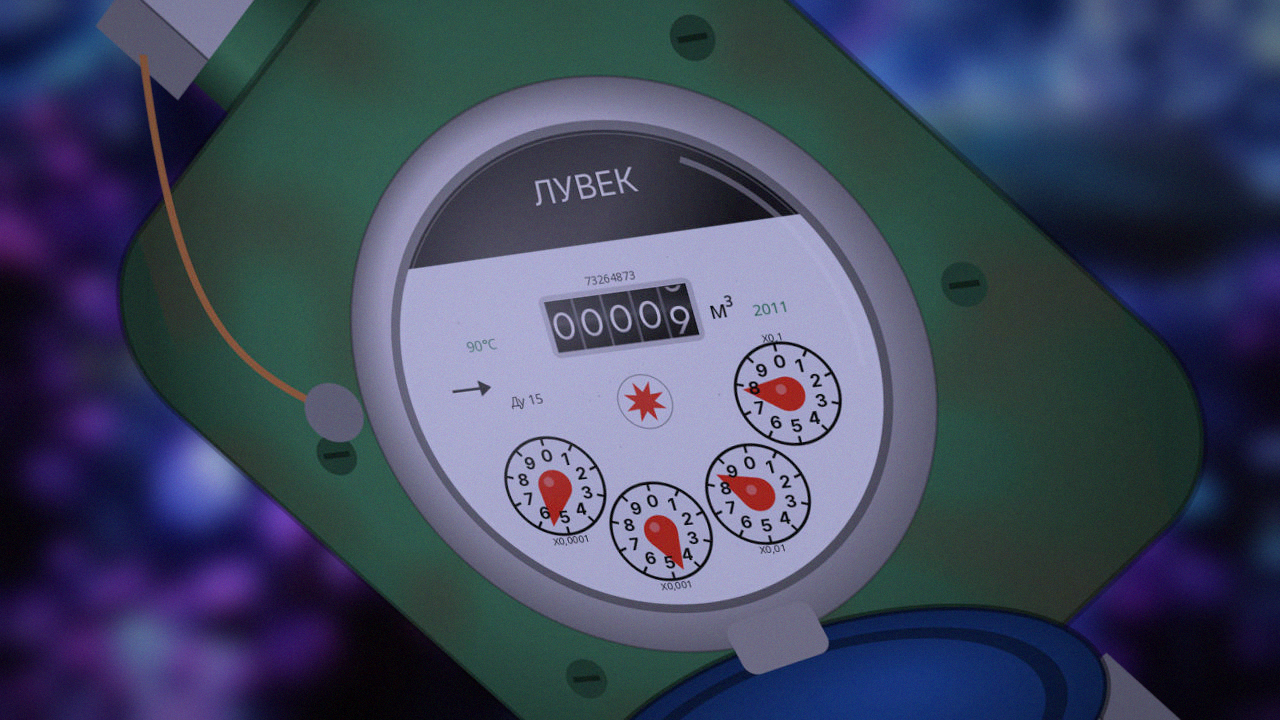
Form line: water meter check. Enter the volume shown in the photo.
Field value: 8.7845 m³
